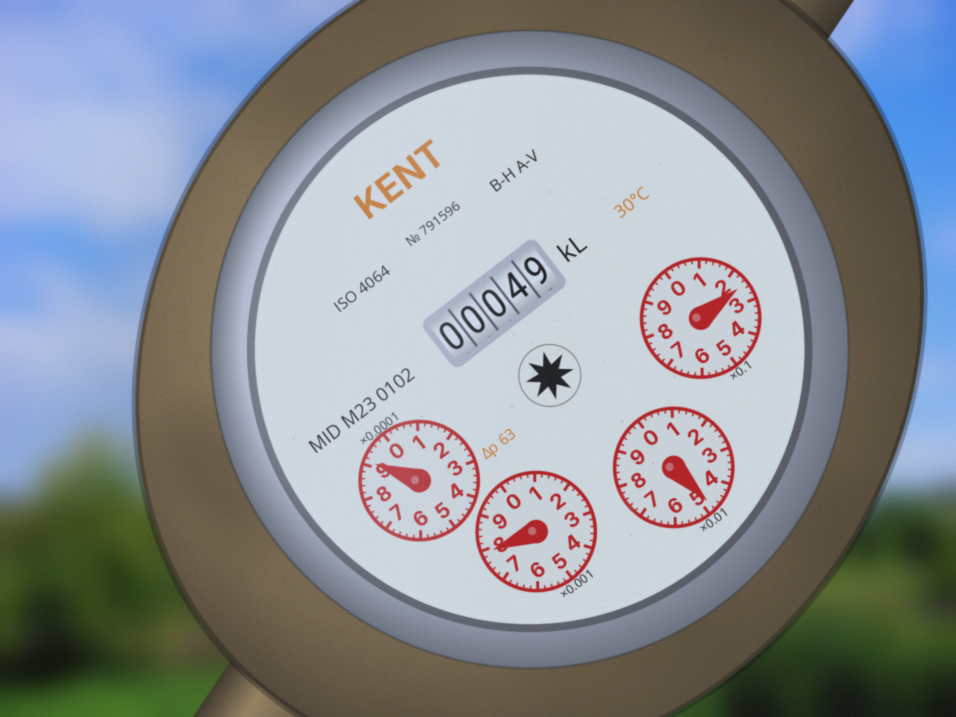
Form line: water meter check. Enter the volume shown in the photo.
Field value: 49.2479 kL
